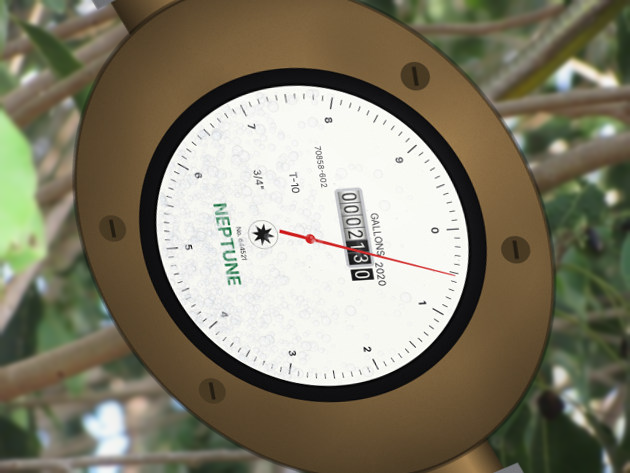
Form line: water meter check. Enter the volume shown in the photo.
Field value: 2130.5 gal
